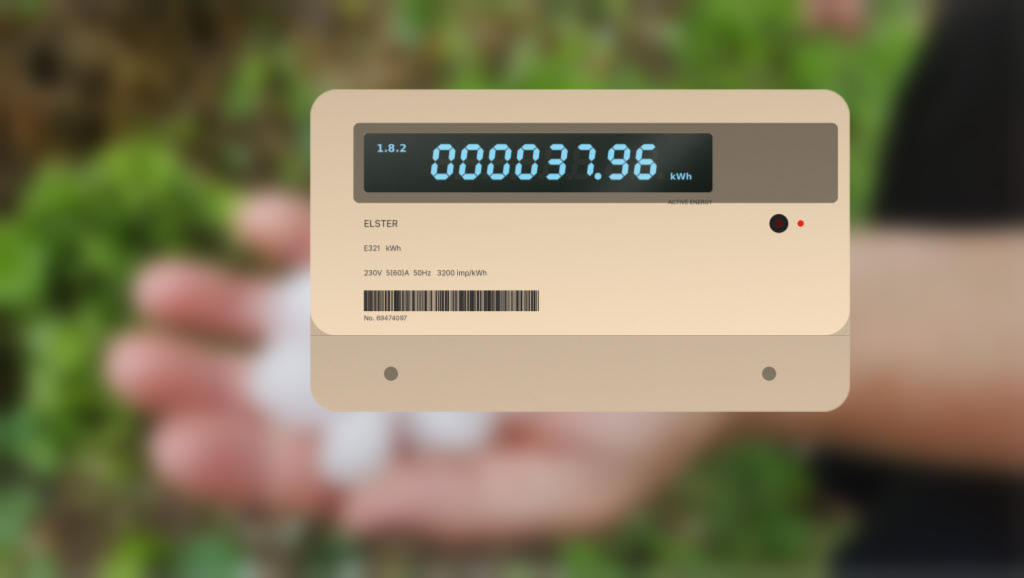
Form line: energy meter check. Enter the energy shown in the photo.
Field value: 37.96 kWh
